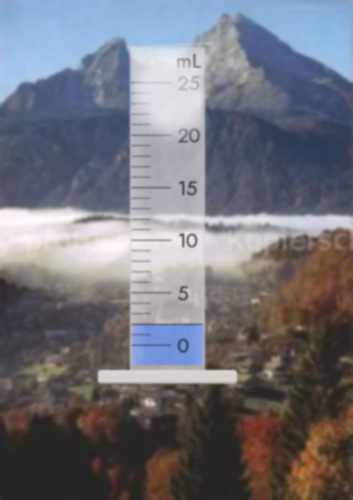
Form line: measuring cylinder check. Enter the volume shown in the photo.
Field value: 2 mL
